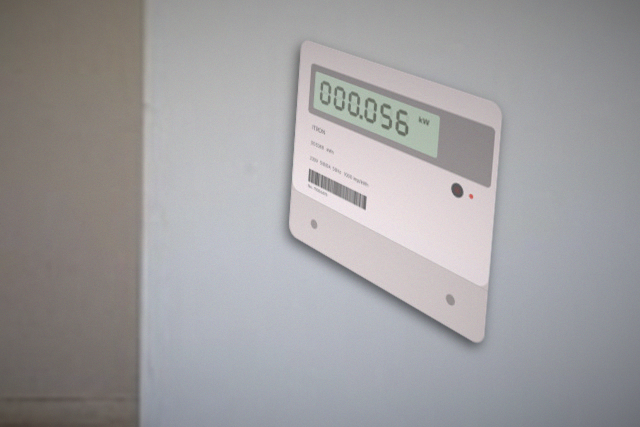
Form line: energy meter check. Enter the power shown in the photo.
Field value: 0.056 kW
